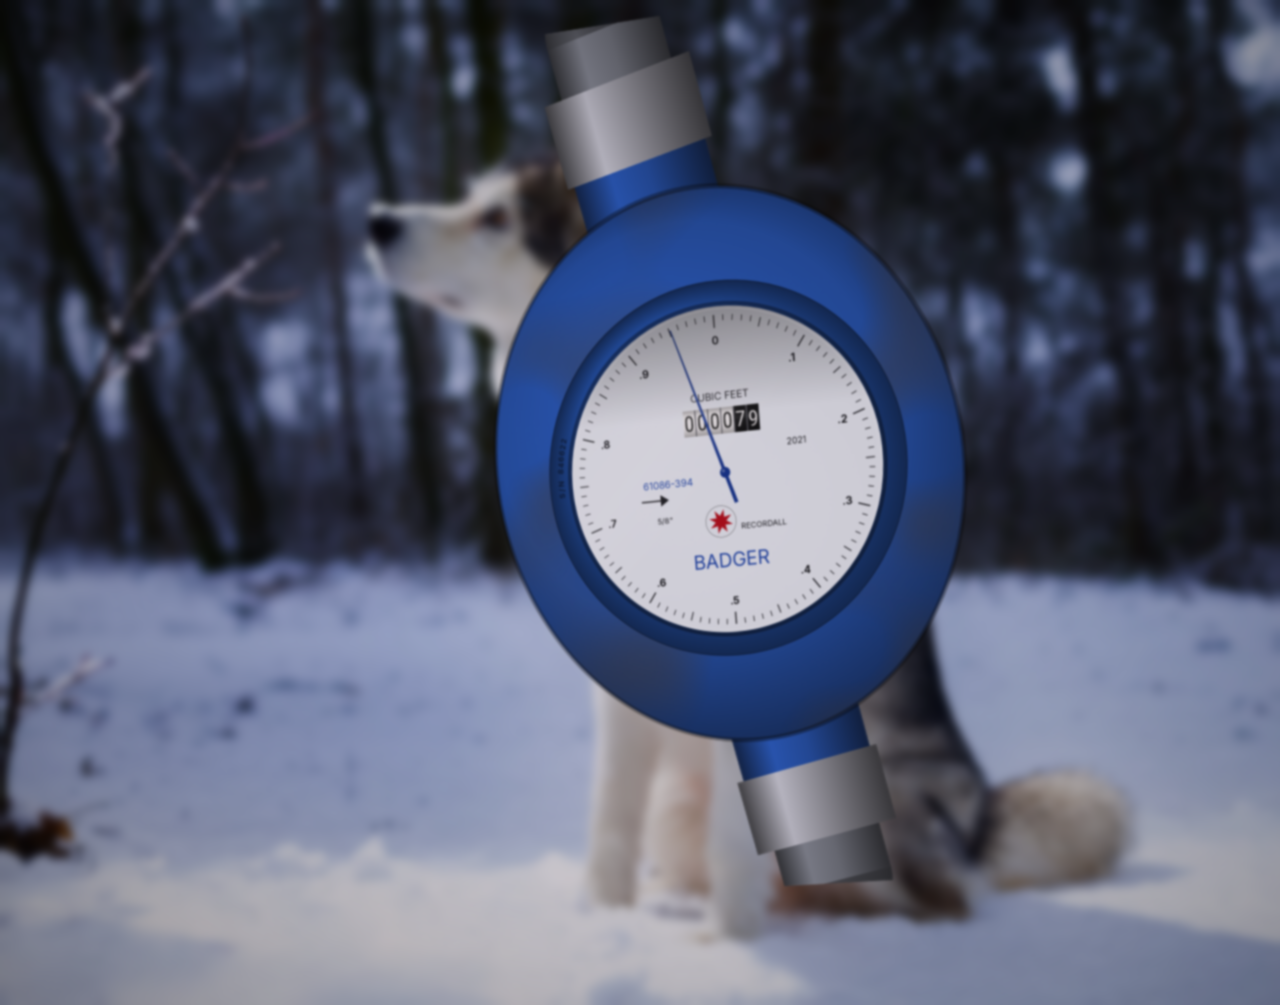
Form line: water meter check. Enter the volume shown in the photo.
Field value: 78.95 ft³
